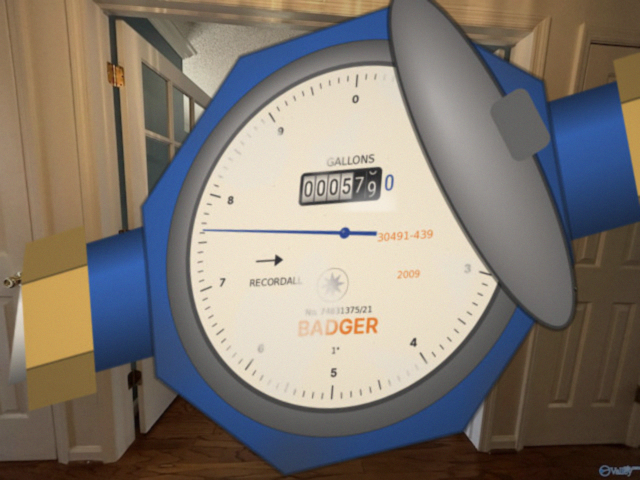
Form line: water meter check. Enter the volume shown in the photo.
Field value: 5787.6 gal
